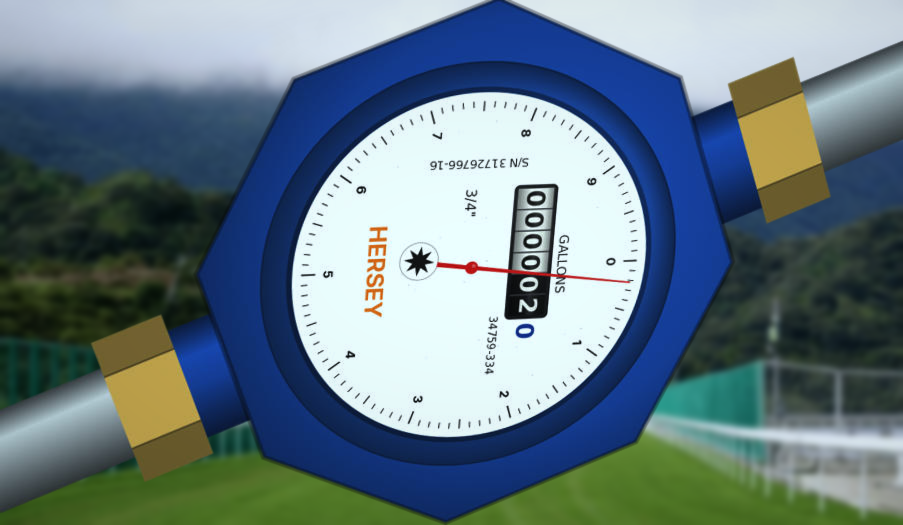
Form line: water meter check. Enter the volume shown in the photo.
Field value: 20.2 gal
